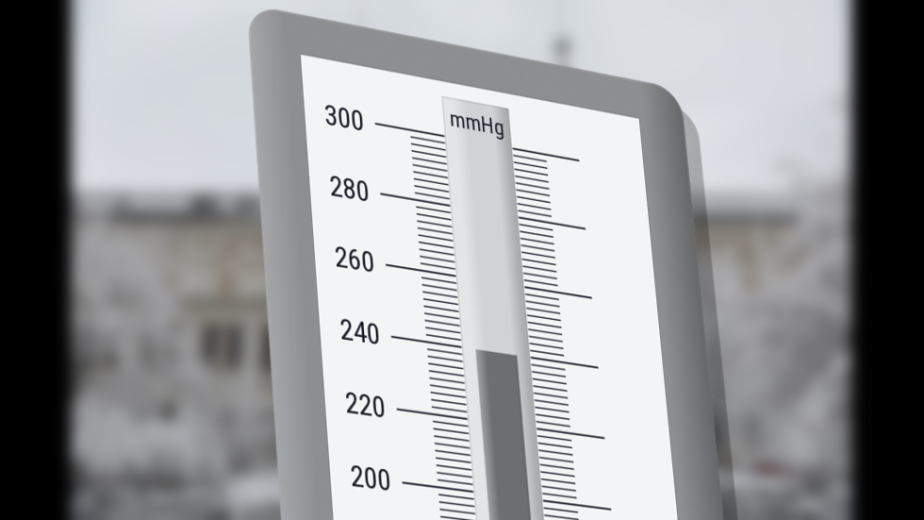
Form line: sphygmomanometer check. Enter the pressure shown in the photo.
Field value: 240 mmHg
